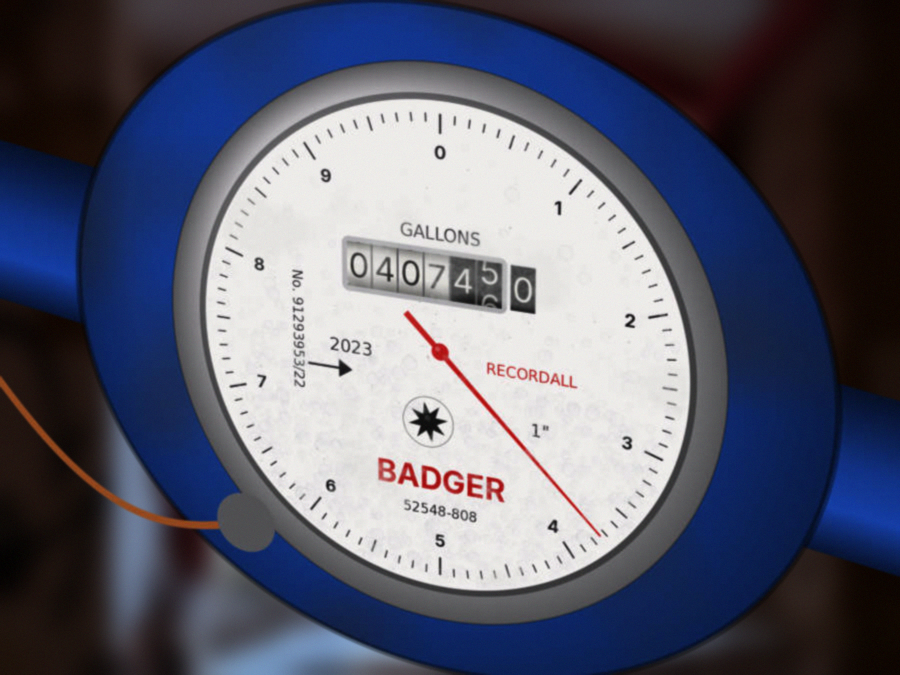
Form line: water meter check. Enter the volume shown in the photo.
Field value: 407453.7 gal
